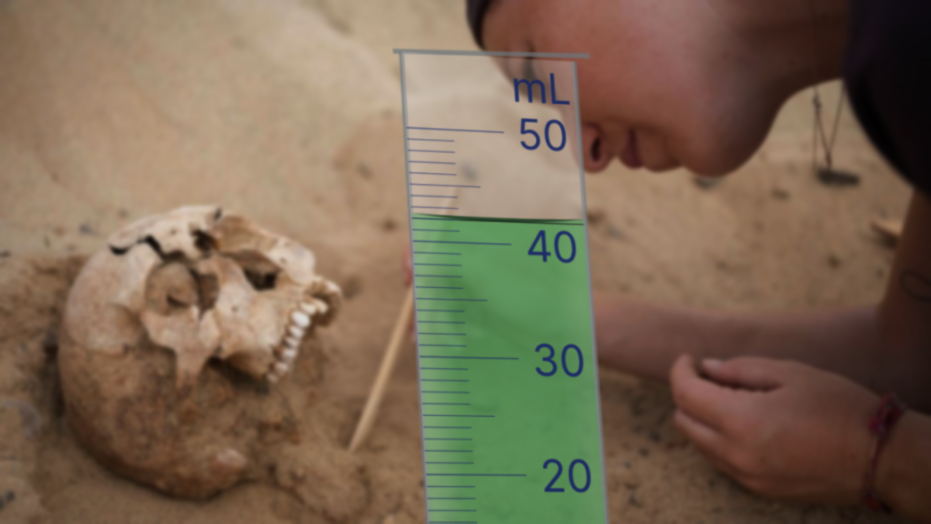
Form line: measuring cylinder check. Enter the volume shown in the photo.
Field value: 42 mL
